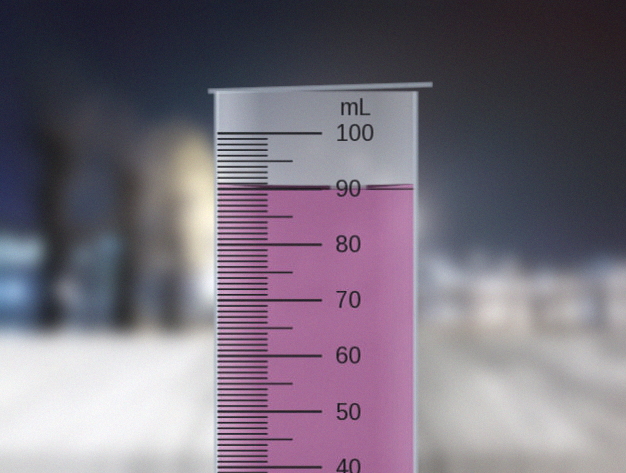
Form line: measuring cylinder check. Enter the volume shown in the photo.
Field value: 90 mL
